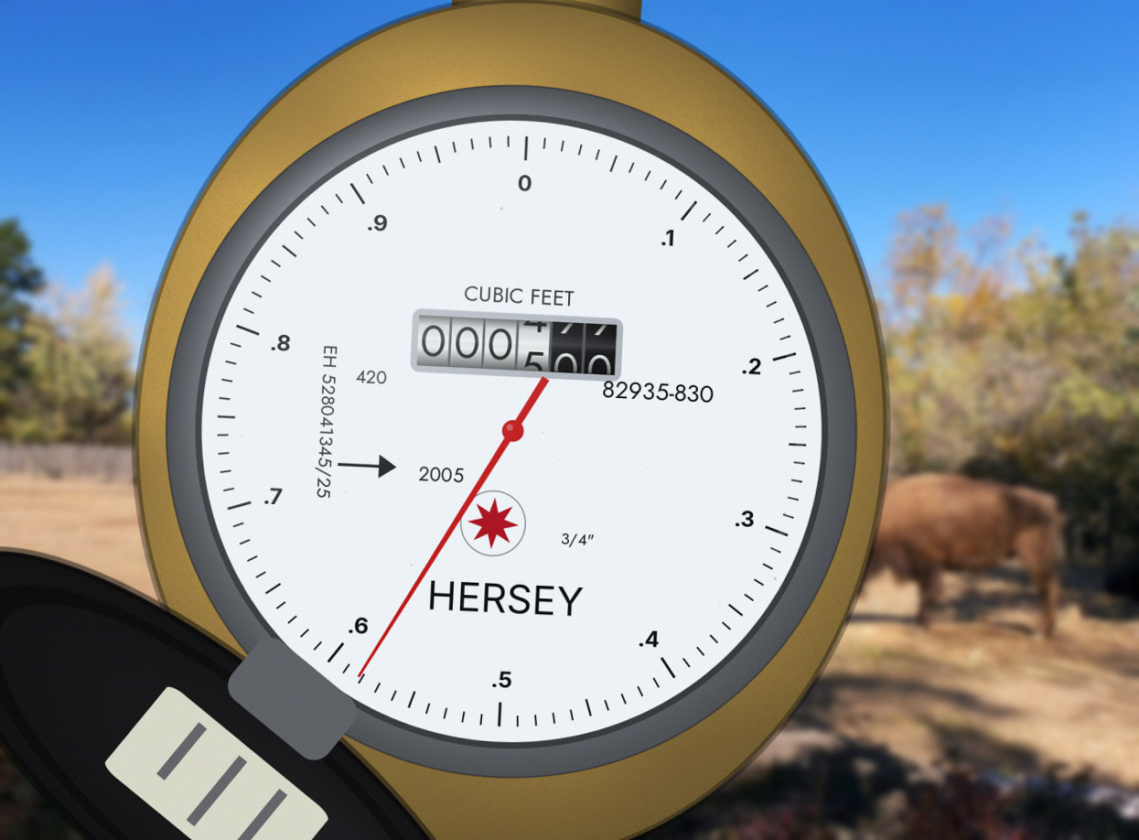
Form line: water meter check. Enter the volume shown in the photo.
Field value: 499.58 ft³
